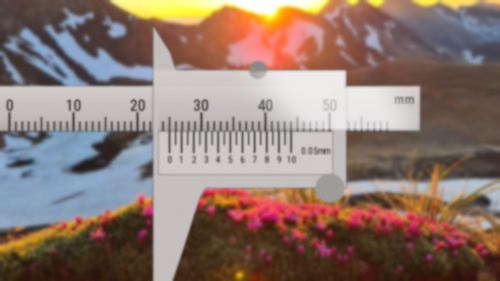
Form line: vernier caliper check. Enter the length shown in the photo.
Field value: 25.0 mm
